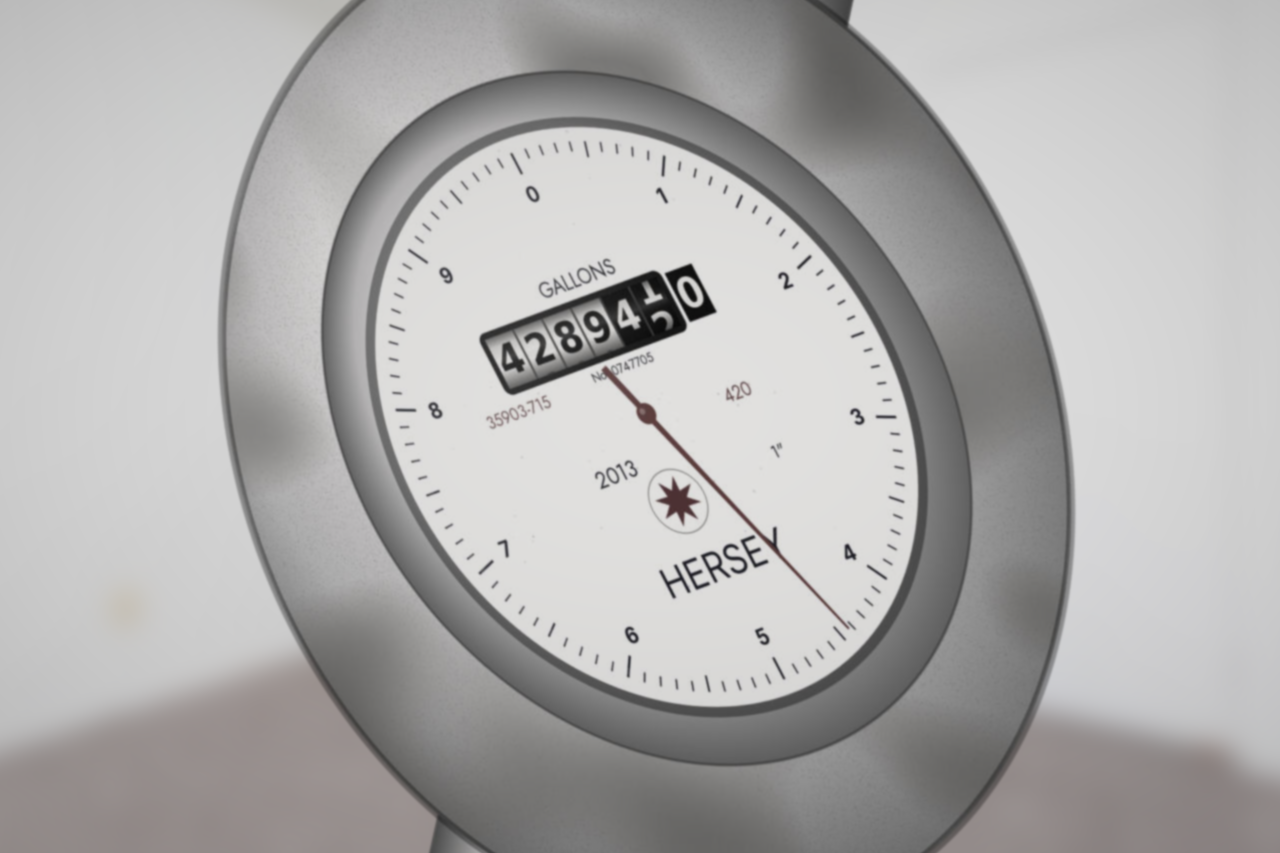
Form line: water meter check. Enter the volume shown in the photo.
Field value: 4289414.4 gal
